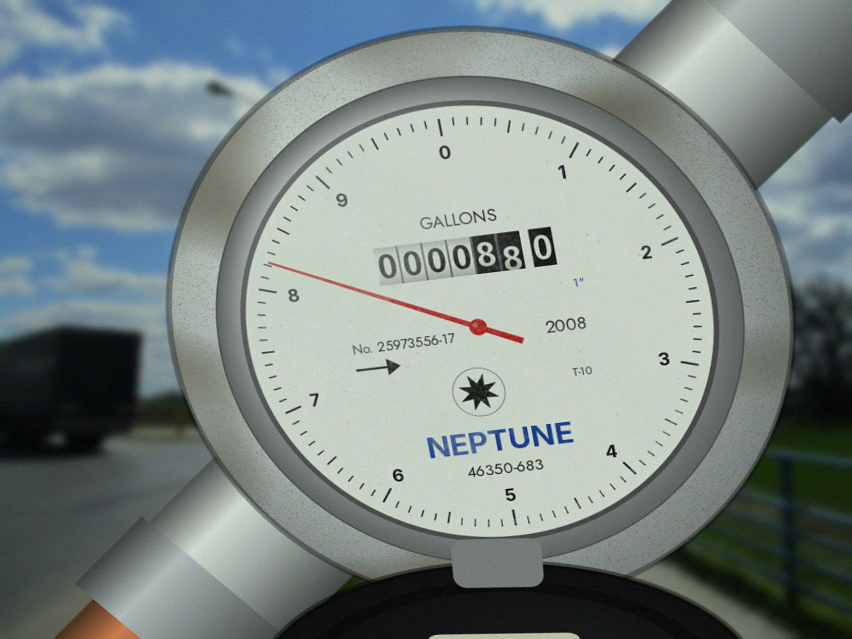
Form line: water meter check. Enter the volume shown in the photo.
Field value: 878.2 gal
